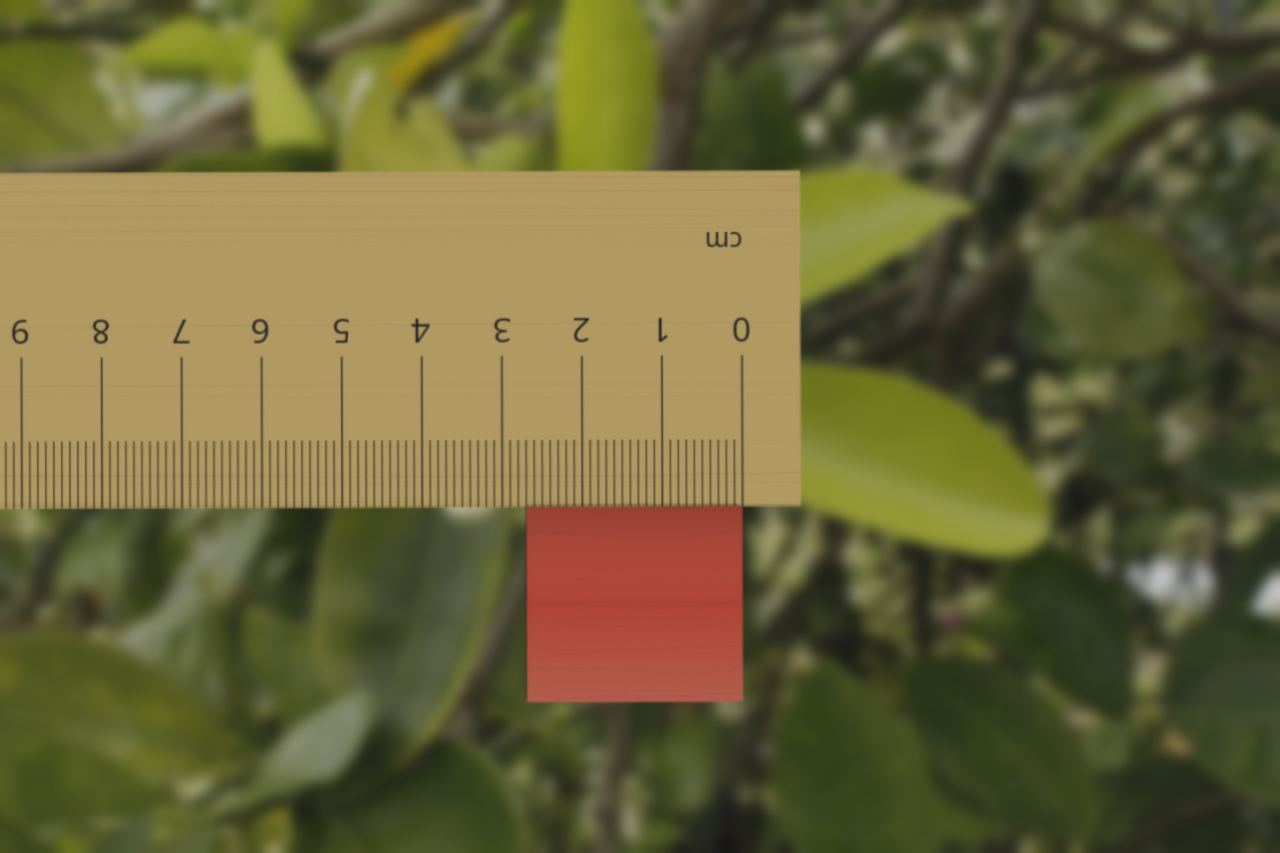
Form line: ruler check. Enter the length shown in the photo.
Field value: 2.7 cm
